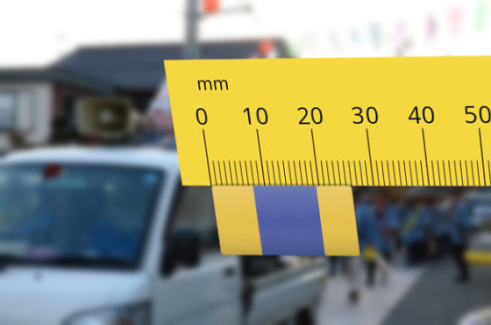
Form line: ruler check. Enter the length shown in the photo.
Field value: 26 mm
